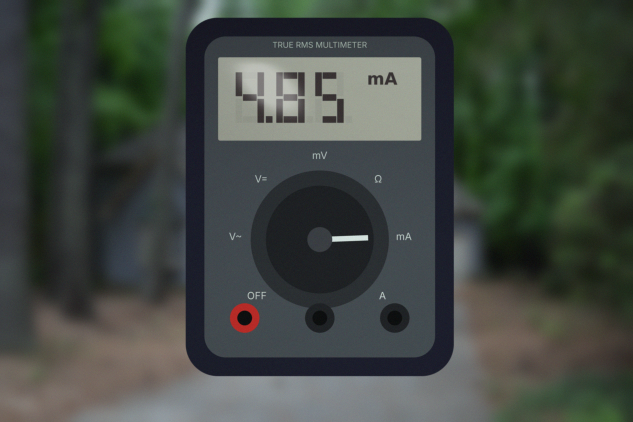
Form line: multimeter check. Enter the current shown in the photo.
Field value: 4.85 mA
